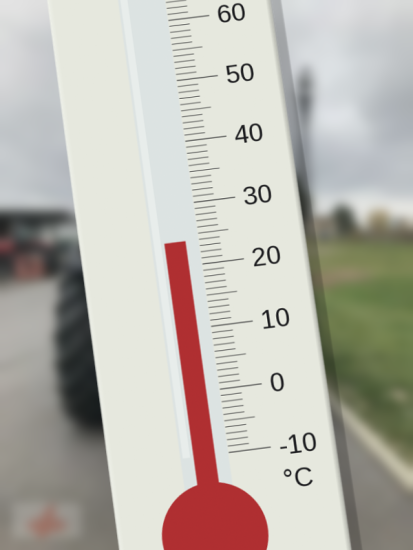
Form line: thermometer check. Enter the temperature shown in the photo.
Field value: 24 °C
